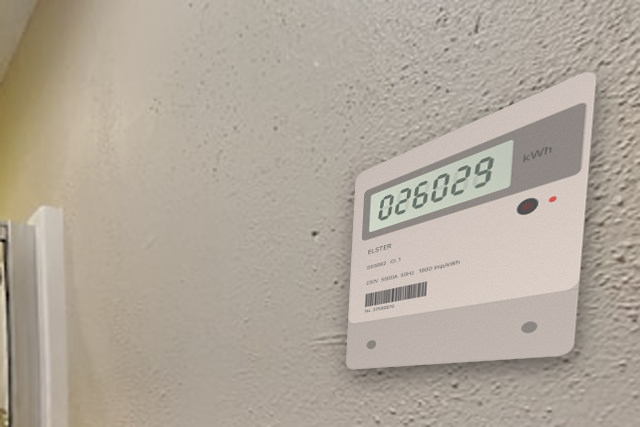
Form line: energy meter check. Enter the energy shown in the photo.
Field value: 26029 kWh
